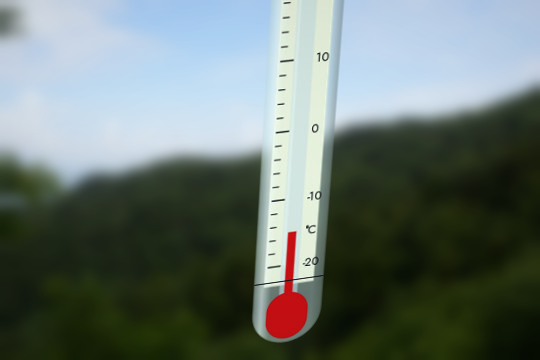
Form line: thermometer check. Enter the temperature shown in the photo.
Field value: -15 °C
